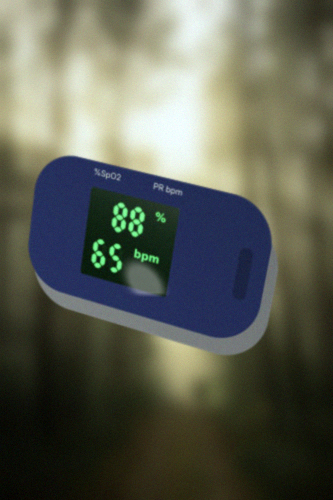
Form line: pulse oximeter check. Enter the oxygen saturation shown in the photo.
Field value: 88 %
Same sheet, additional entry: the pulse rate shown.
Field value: 65 bpm
